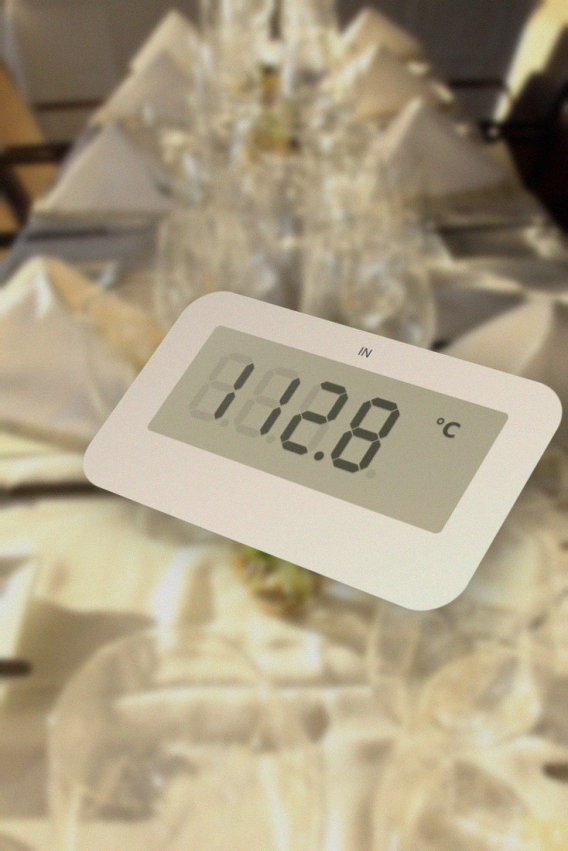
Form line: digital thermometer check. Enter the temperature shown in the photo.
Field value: 112.8 °C
